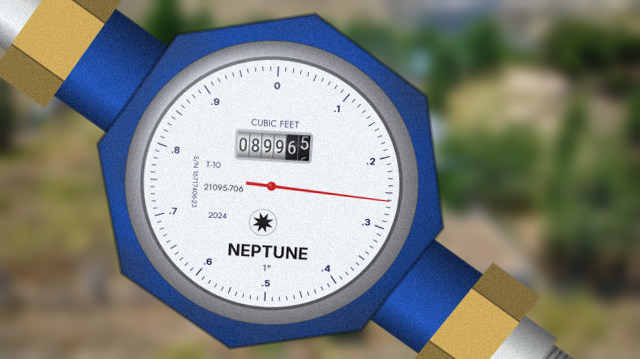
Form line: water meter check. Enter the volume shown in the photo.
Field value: 89965.26 ft³
